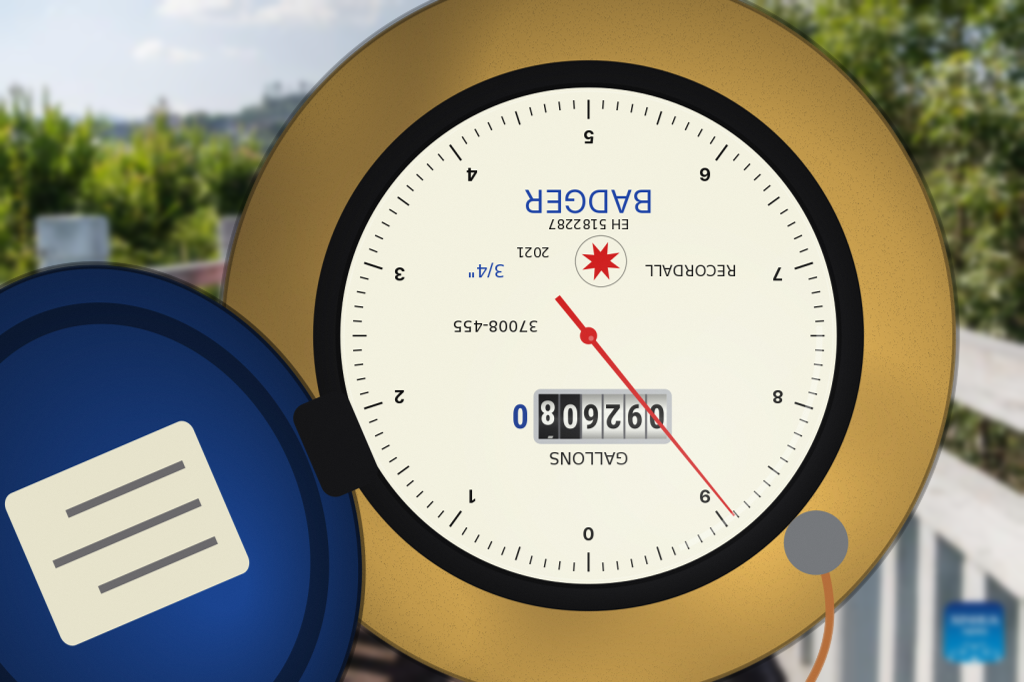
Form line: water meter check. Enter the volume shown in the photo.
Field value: 926078.9 gal
